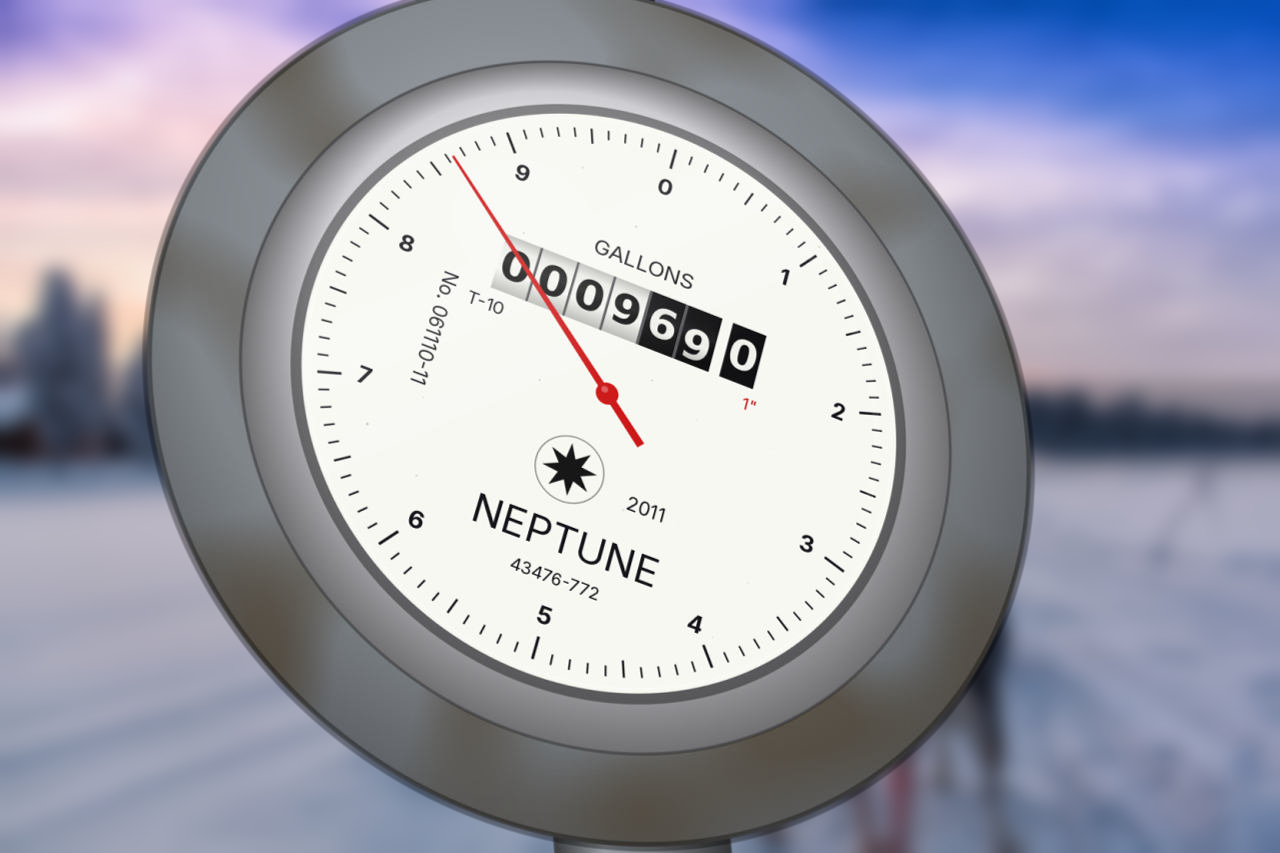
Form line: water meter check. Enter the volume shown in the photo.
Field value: 9688.6 gal
